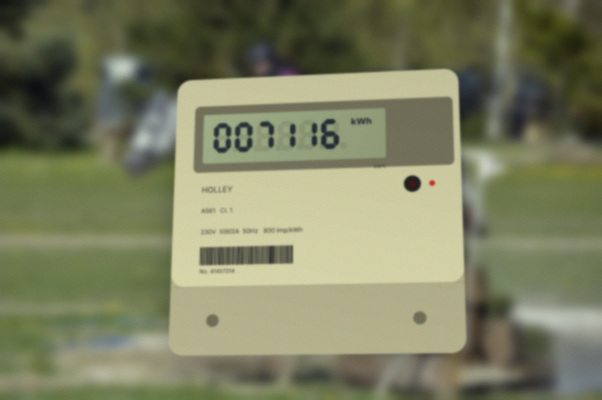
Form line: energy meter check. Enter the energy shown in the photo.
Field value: 7116 kWh
